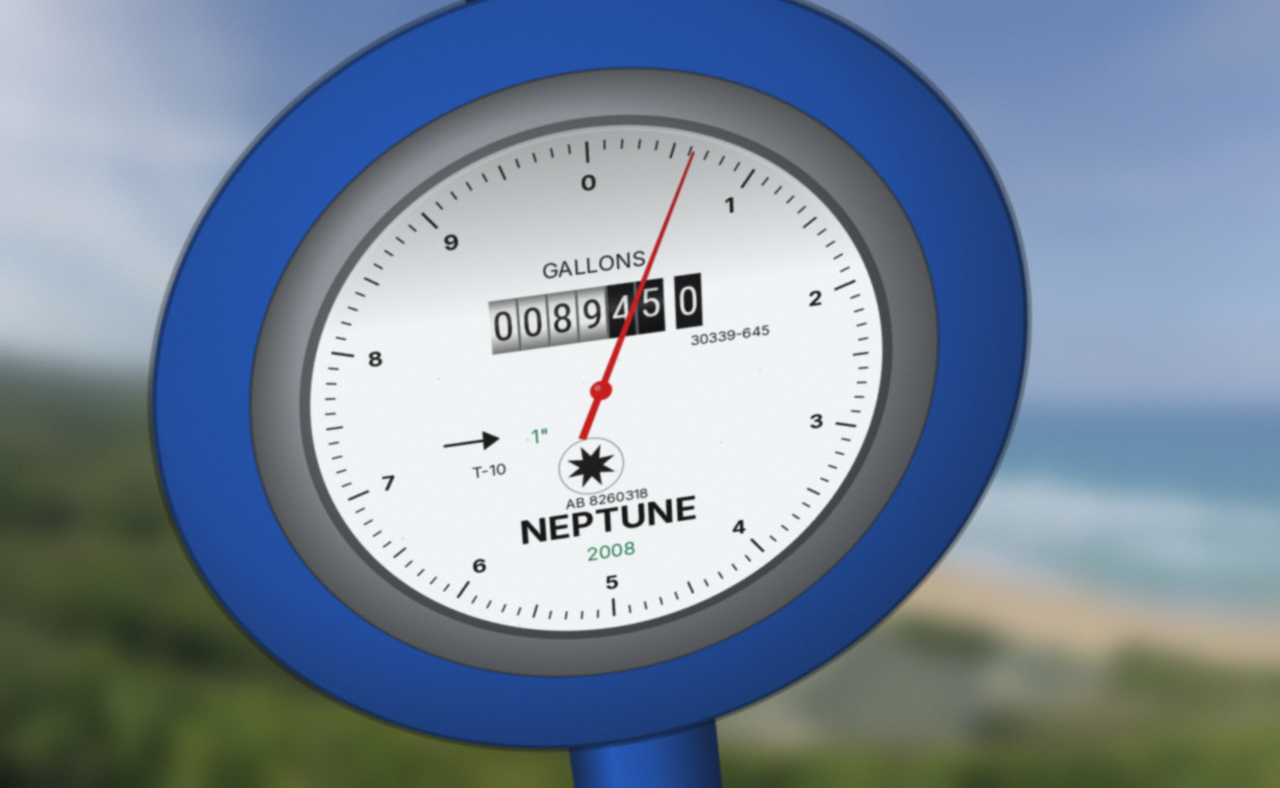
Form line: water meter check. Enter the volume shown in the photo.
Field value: 89450.6 gal
